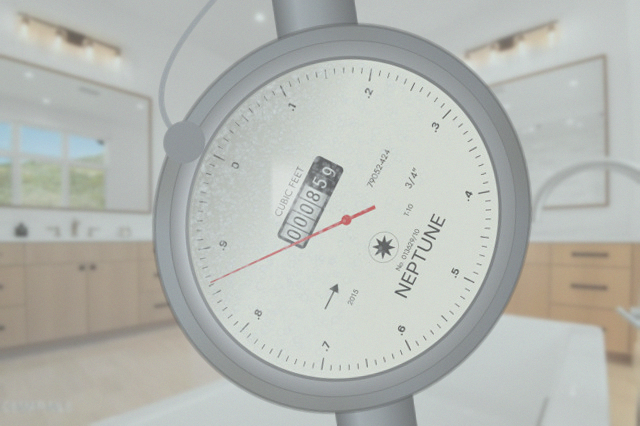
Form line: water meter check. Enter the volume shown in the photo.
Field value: 858.86 ft³
